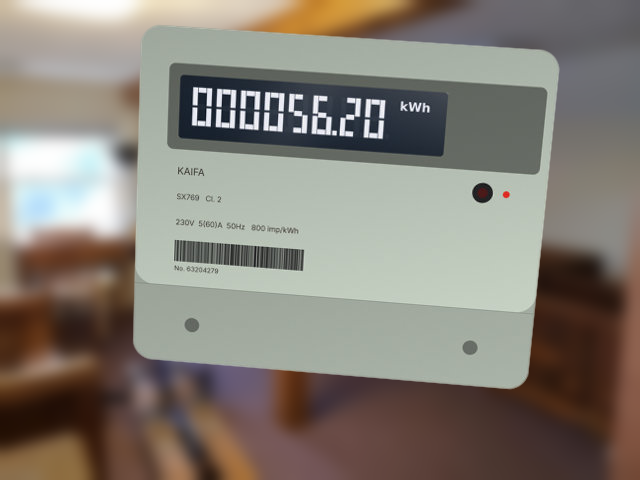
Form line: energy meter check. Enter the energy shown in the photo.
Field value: 56.20 kWh
